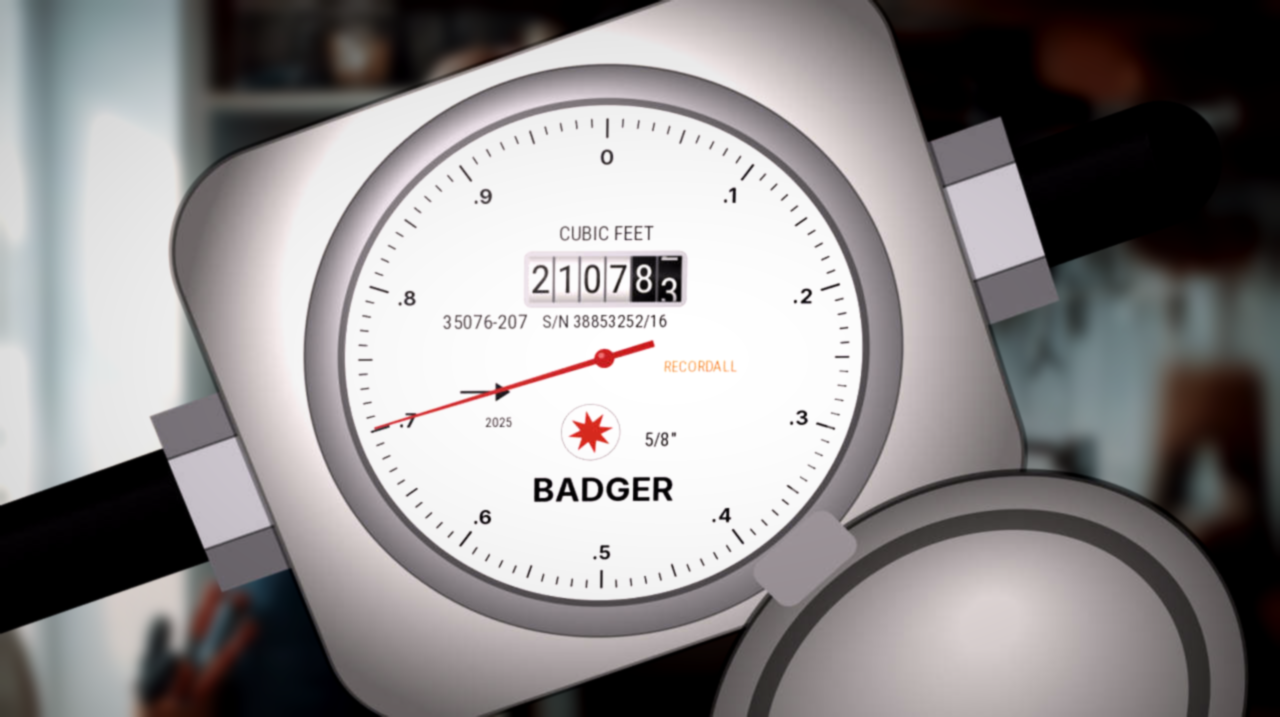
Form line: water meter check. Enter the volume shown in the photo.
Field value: 210782.70 ft³
